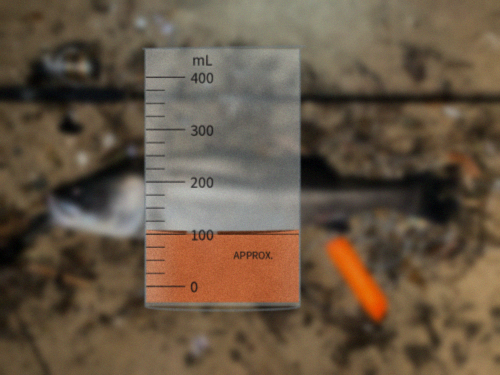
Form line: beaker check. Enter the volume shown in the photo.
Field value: 100 mL
